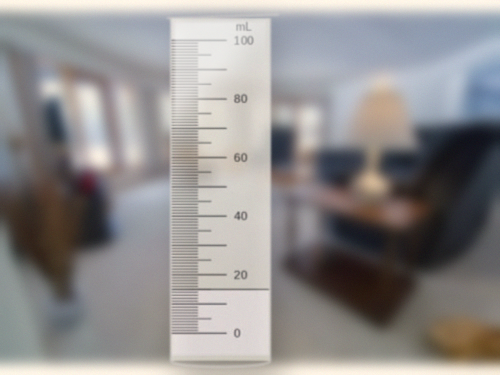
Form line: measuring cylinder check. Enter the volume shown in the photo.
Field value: 15 mL
